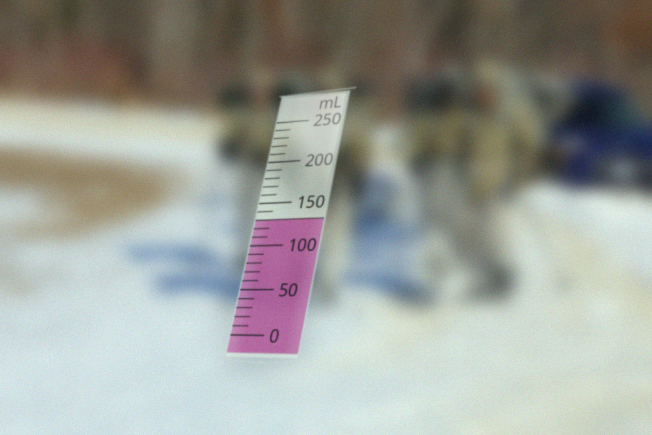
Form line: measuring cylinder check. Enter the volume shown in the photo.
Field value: 130 mL
